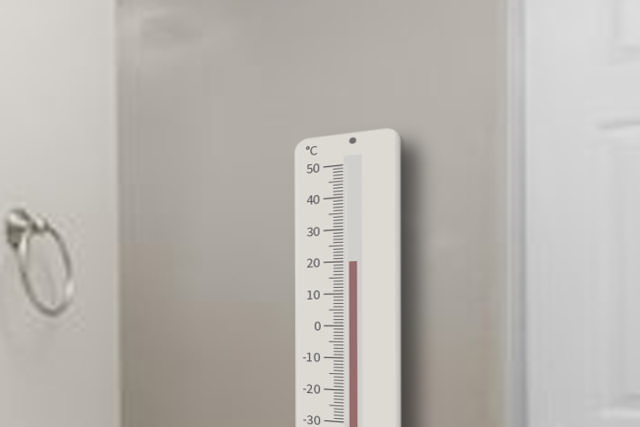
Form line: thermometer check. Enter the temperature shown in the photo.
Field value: 20 °C
